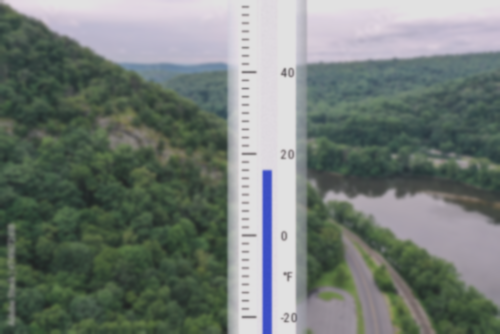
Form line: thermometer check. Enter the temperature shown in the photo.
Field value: 16 °F
